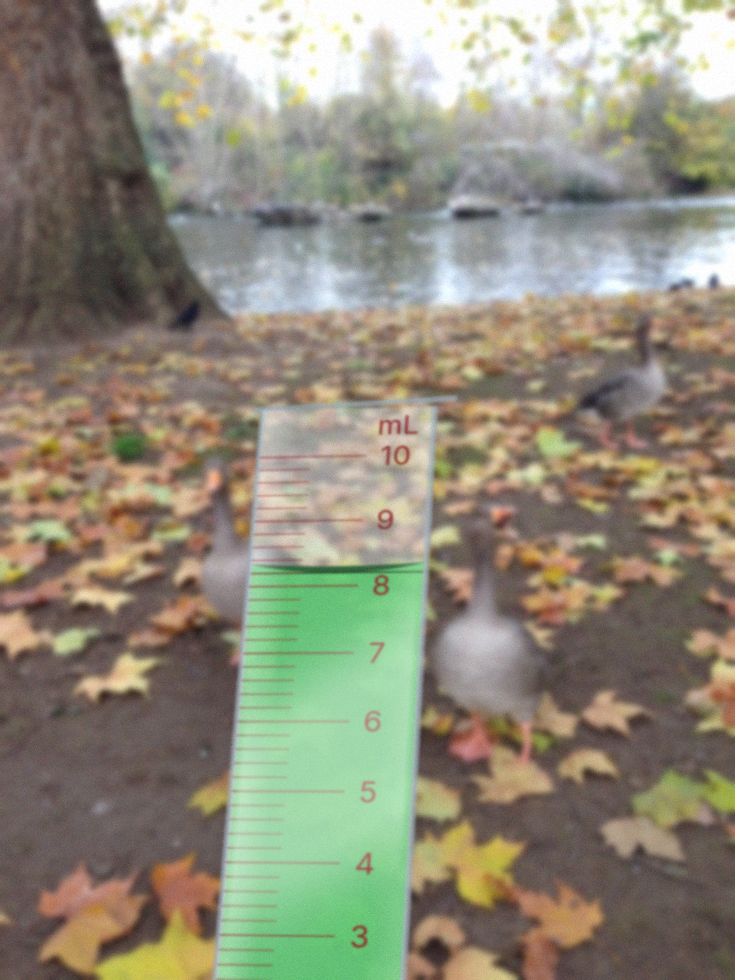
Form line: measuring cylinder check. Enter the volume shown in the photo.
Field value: 8.2 mL
